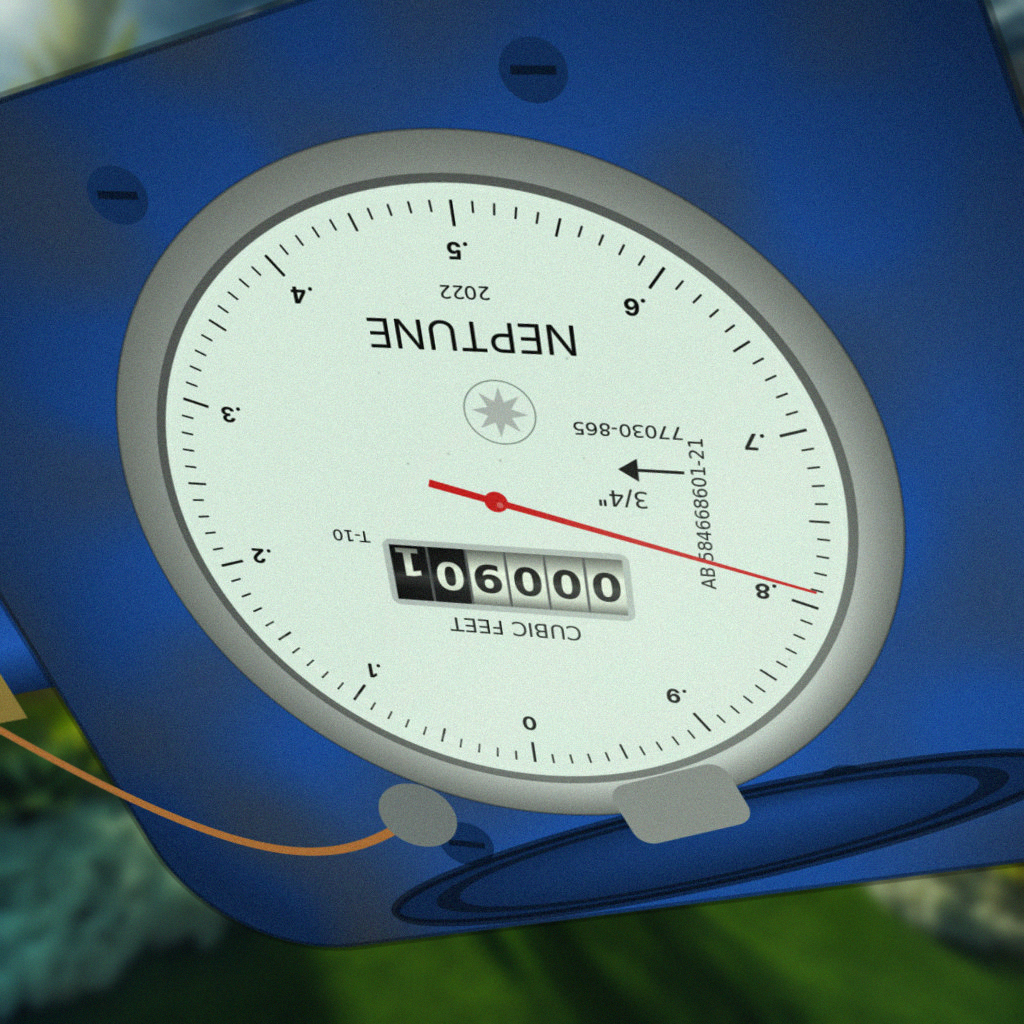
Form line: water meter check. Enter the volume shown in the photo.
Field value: 900.79 ft³
